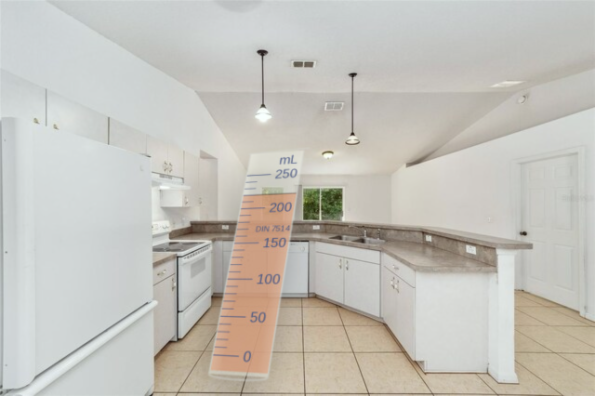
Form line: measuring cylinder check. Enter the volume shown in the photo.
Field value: 220 mL
